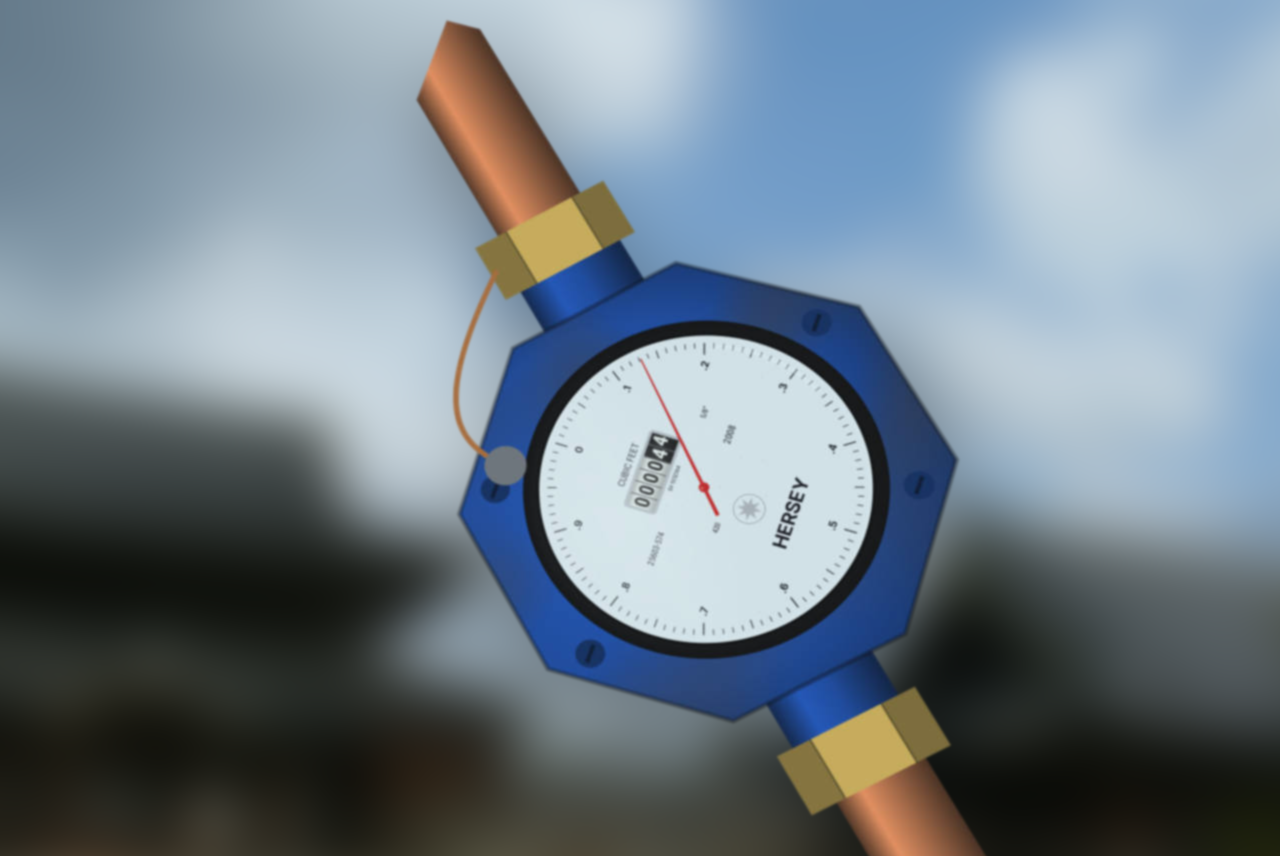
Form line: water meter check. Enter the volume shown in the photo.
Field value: 44.13 ft³
